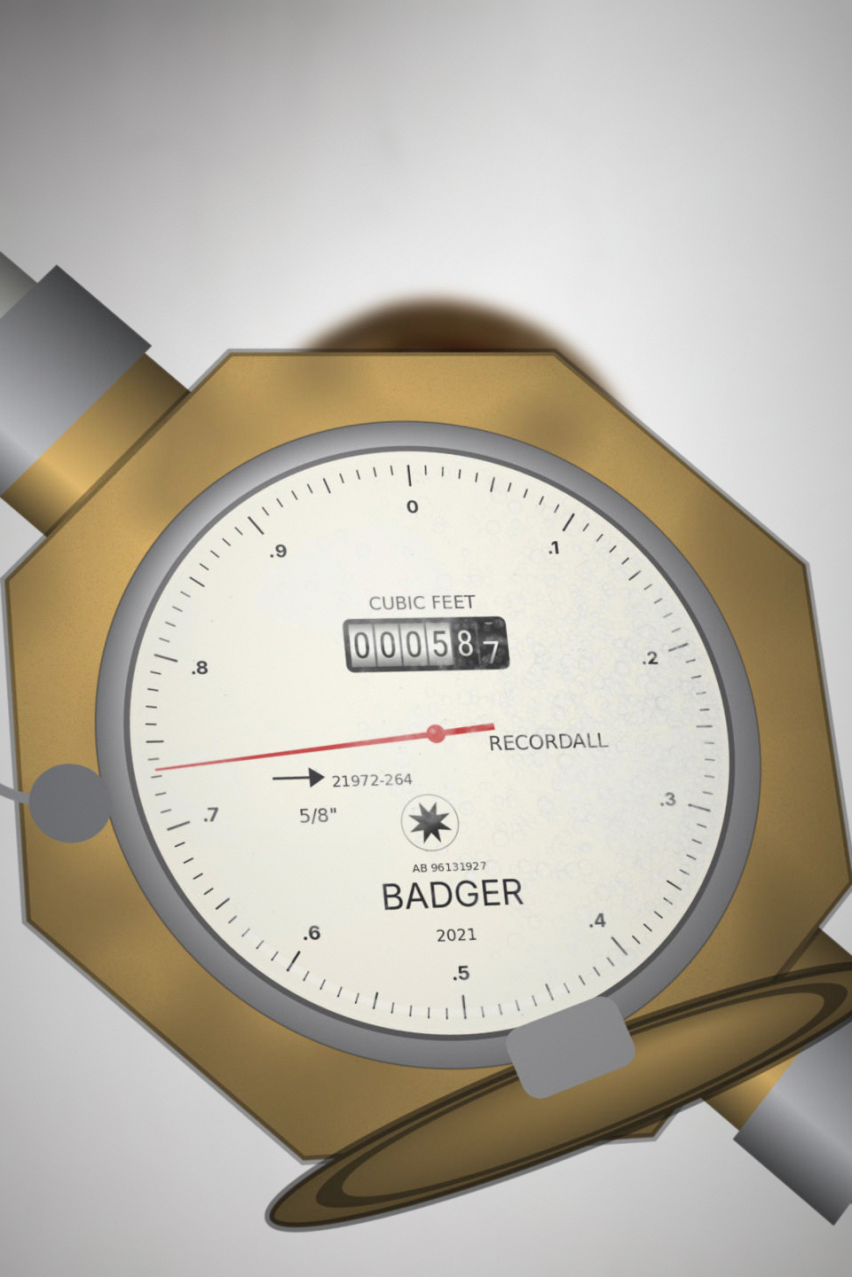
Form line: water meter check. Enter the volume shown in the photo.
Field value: 586.73 ft³
